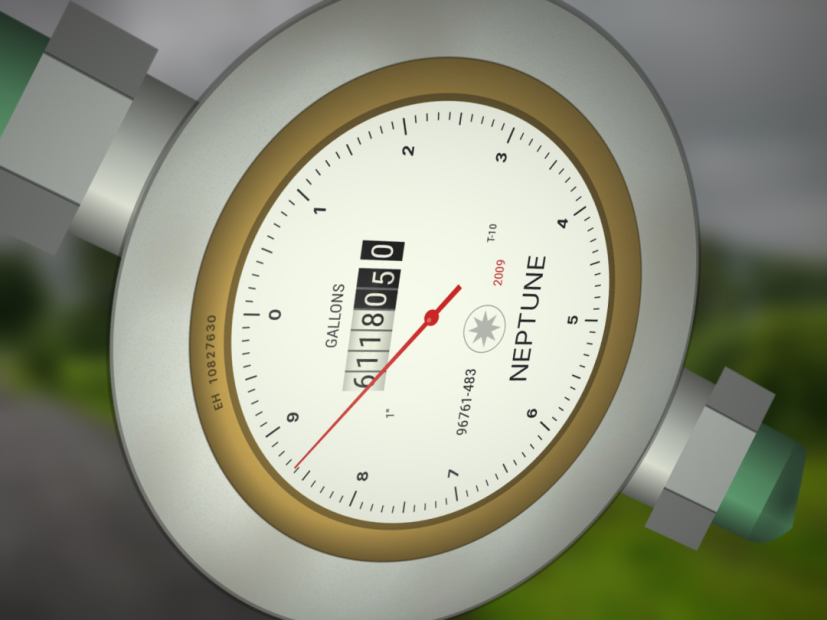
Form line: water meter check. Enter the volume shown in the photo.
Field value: 6118048.6 gal
